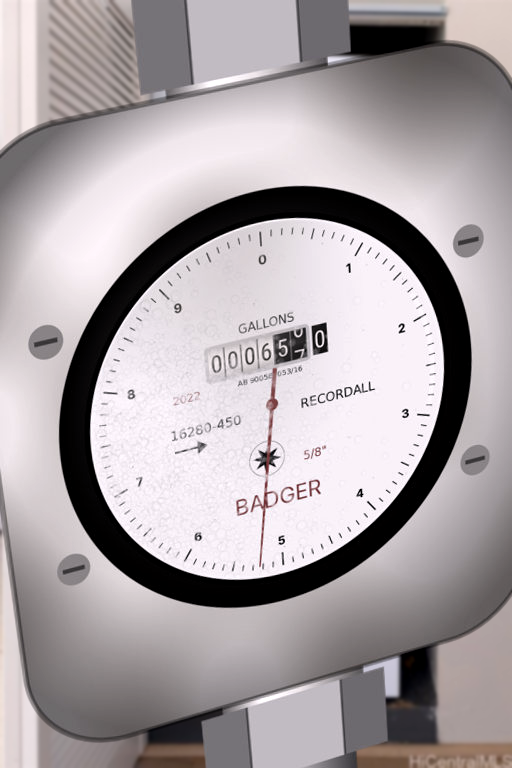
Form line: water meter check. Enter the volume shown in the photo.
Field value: 6565.2 gal
